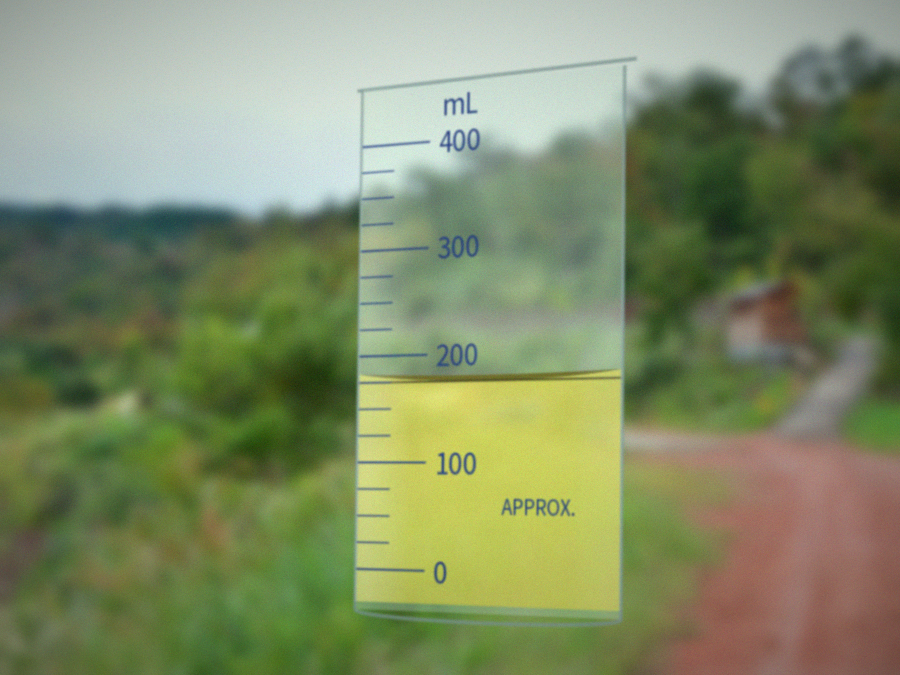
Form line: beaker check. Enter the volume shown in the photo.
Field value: 175 mL
